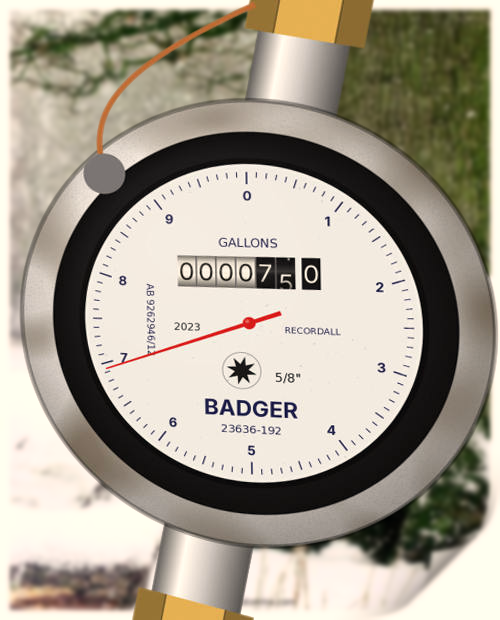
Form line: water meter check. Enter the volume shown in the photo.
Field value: 746.9 gal
